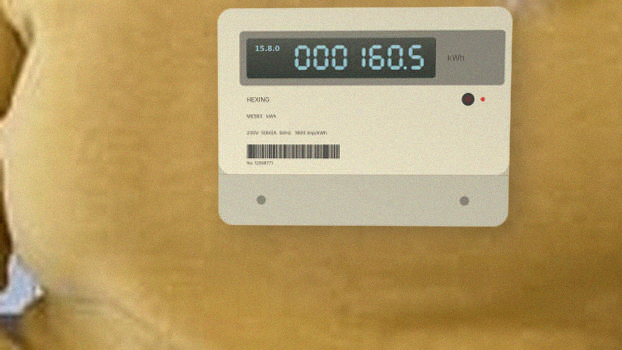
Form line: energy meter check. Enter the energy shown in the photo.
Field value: 160.5 kWh
